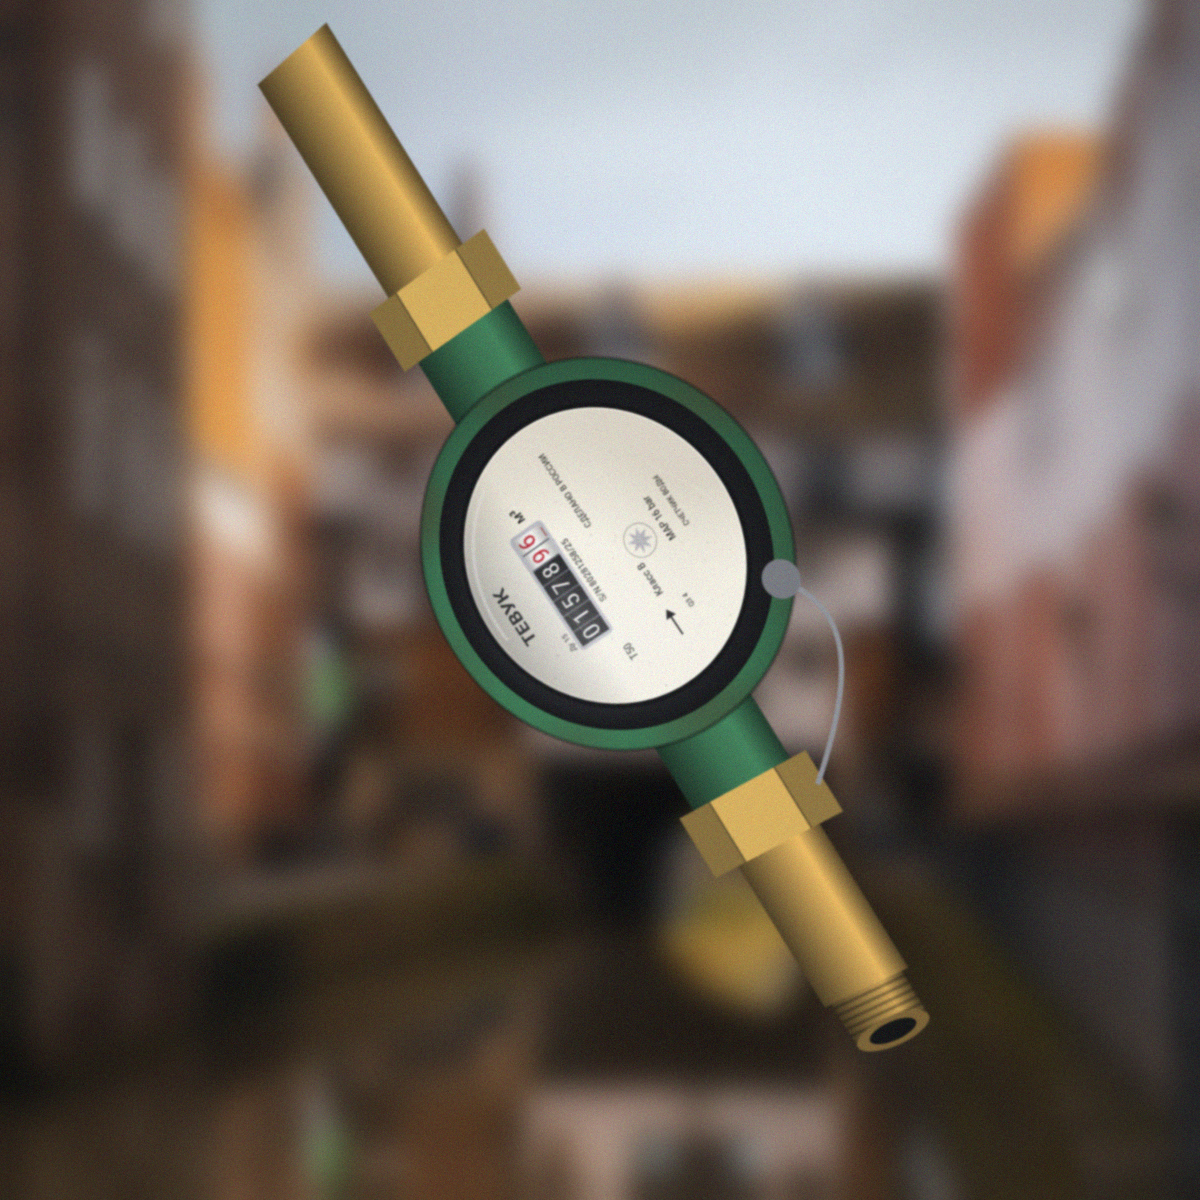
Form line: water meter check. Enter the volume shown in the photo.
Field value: 1578.96 m³
